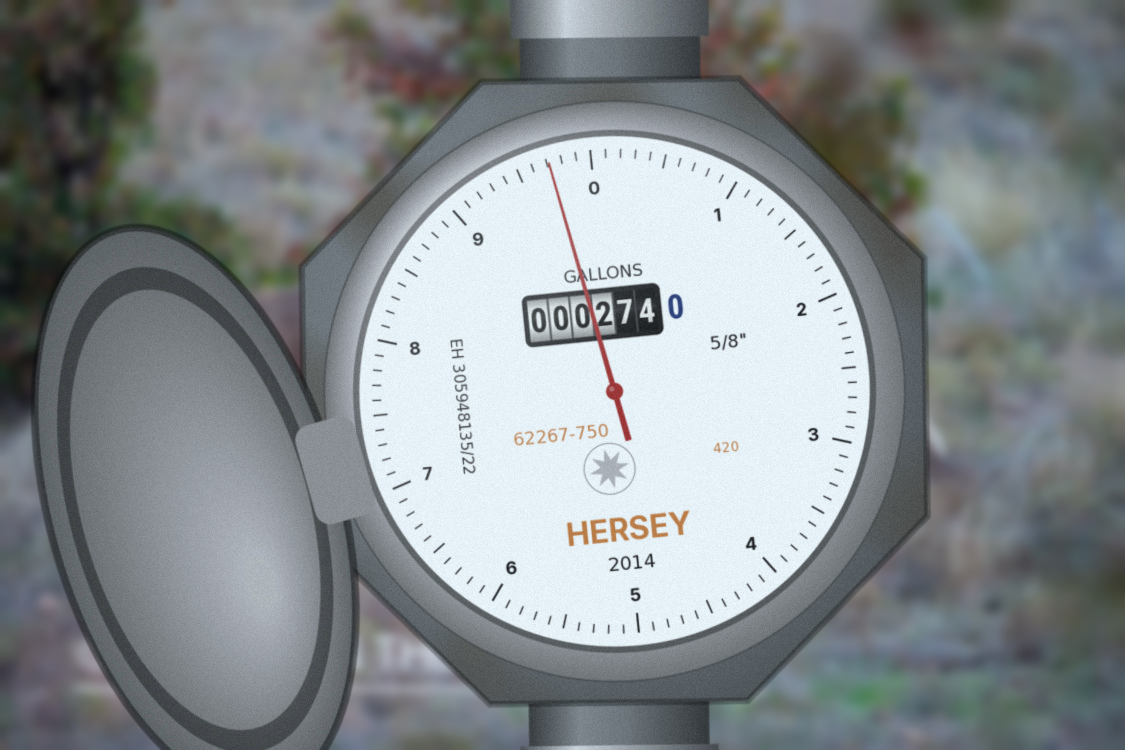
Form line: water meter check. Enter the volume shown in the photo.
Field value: 2739.7 gal
